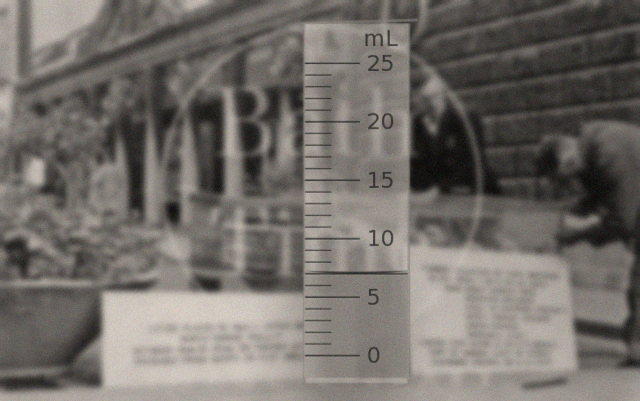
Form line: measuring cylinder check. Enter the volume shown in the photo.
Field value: 7 mL
